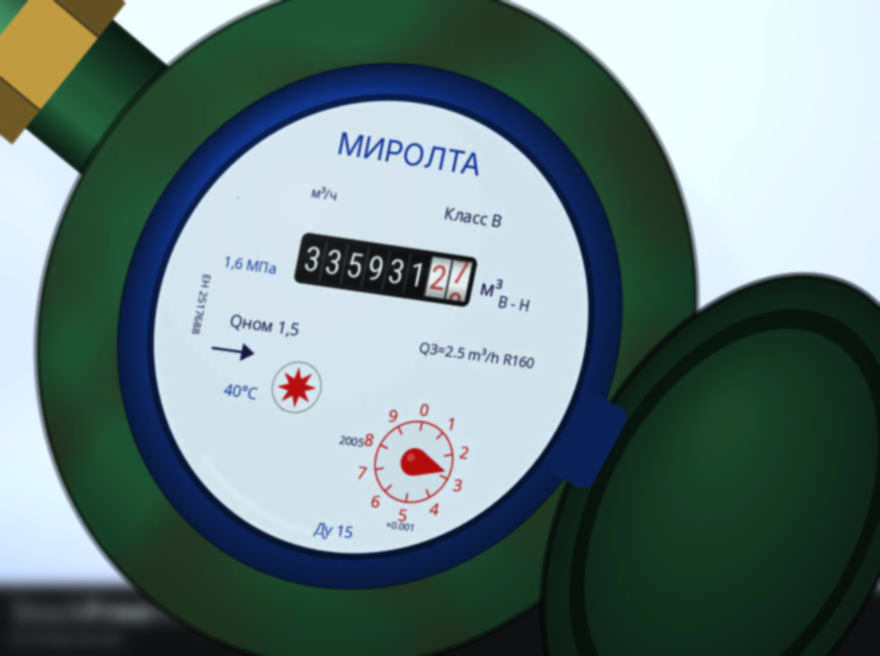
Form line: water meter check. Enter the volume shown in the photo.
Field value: 335931.272 m³
